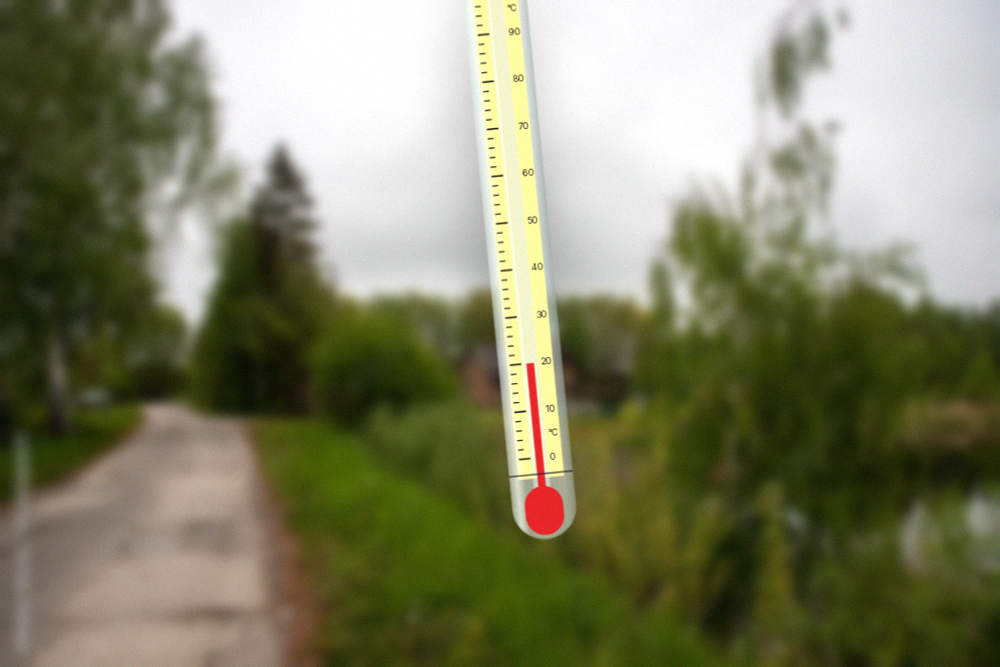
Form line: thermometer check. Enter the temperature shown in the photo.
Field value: 20 °C
